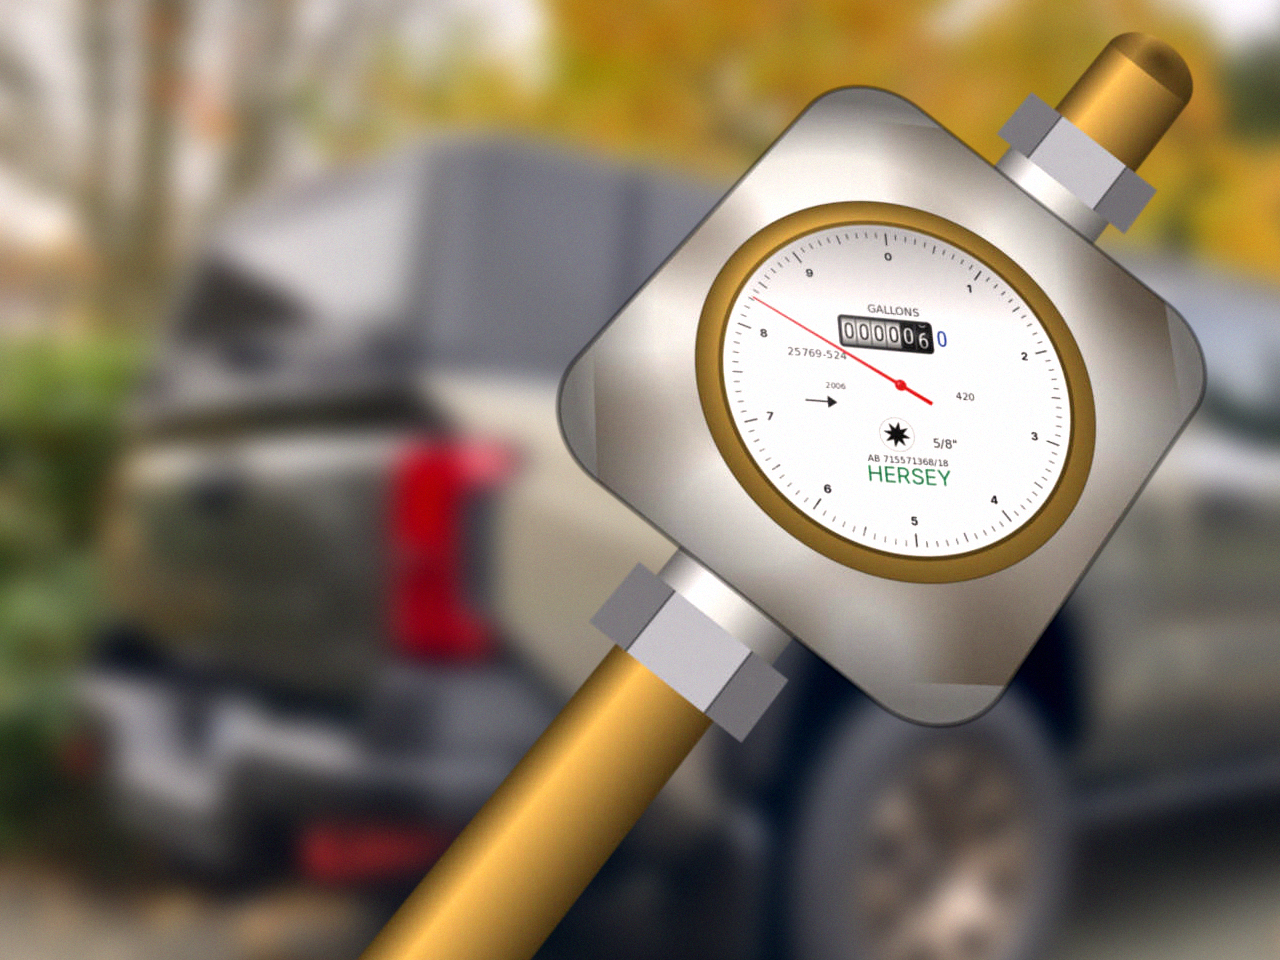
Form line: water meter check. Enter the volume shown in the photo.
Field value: 58.3 gal
